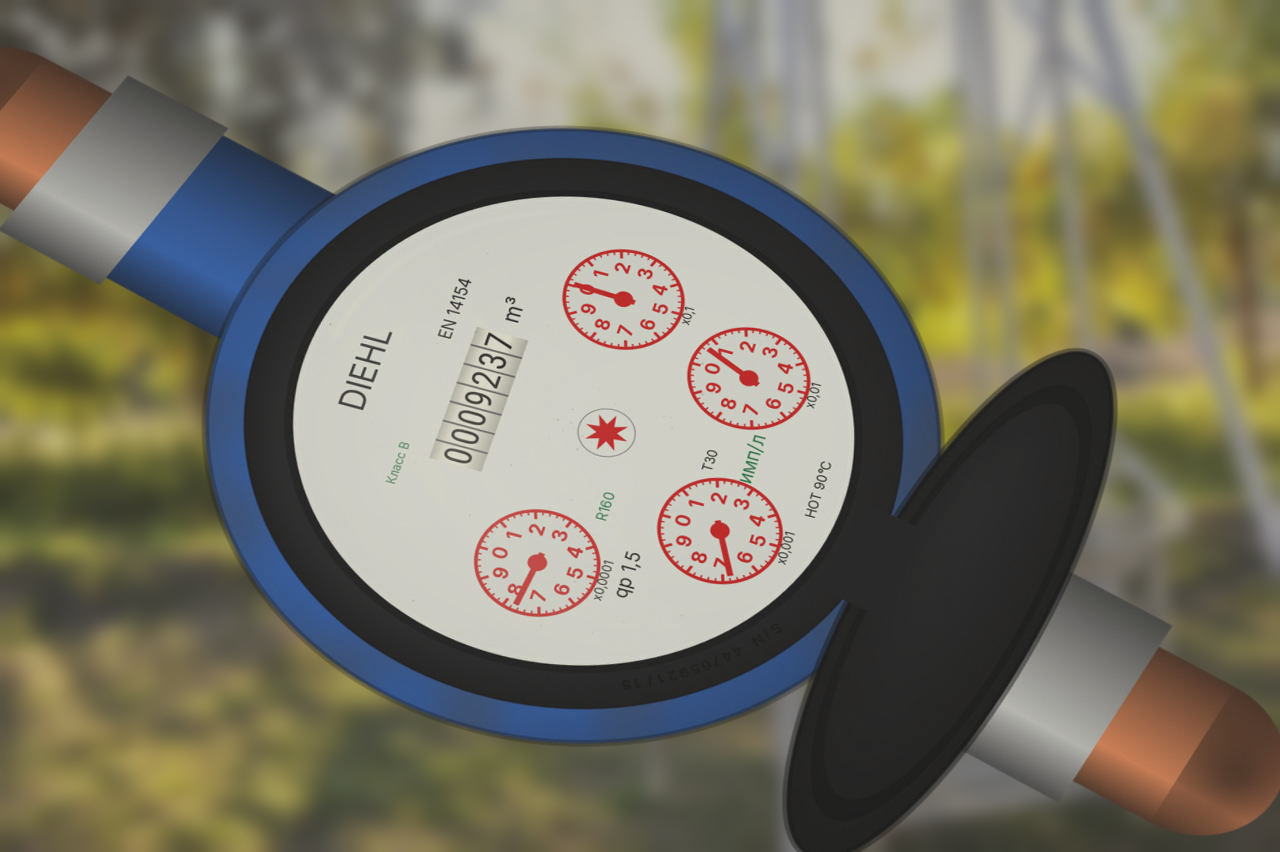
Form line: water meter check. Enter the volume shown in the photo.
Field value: 9237.0067 m³
